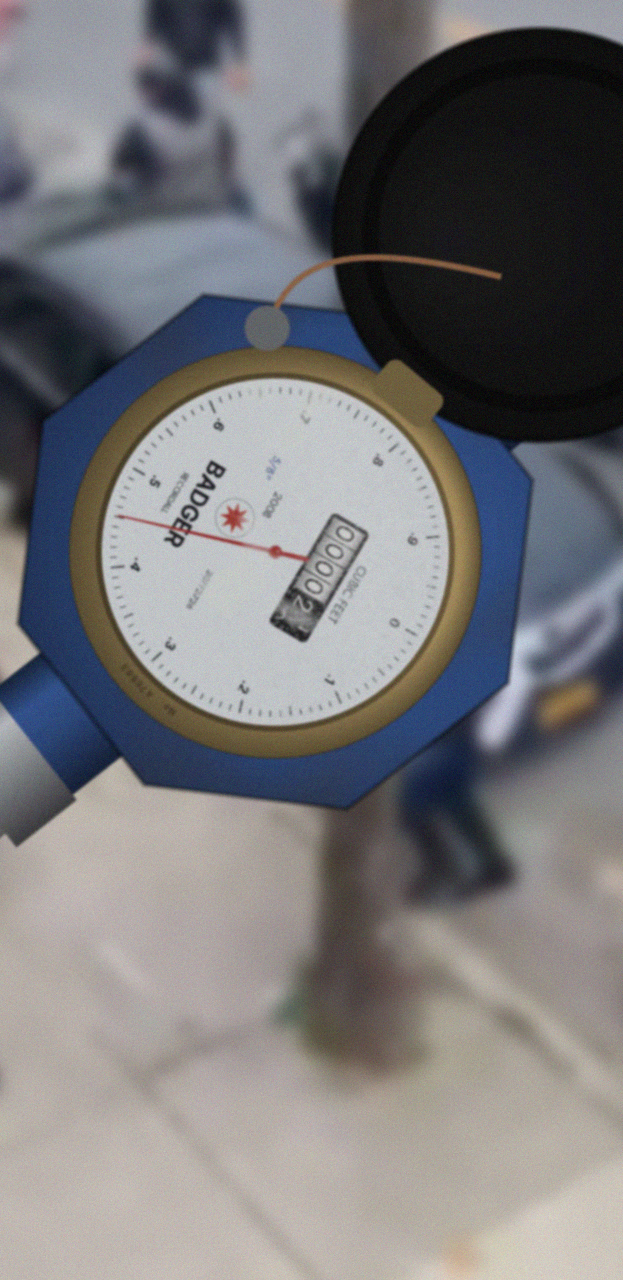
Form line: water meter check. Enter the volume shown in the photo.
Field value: 21.45 ft³
